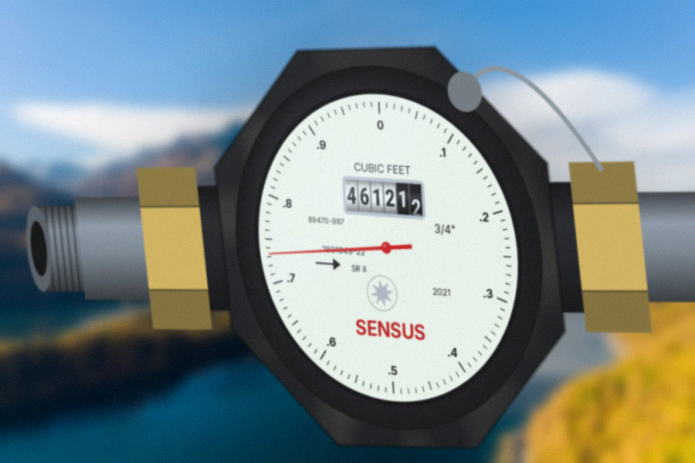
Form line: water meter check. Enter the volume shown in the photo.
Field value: 461211.73 ft³
